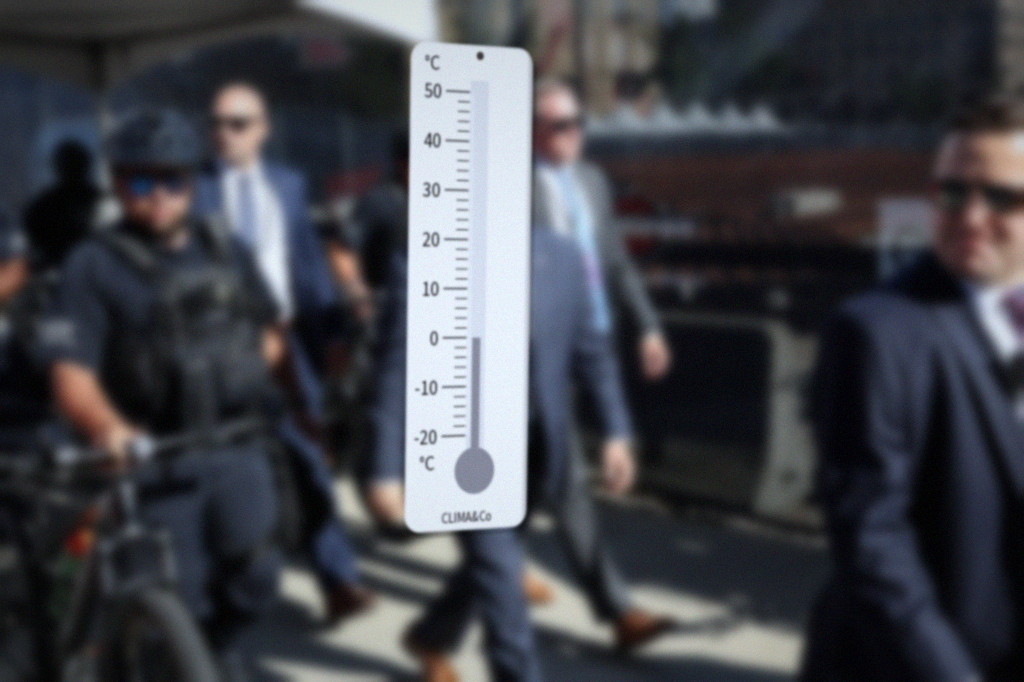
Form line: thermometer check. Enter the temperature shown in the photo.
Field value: 0 °C
